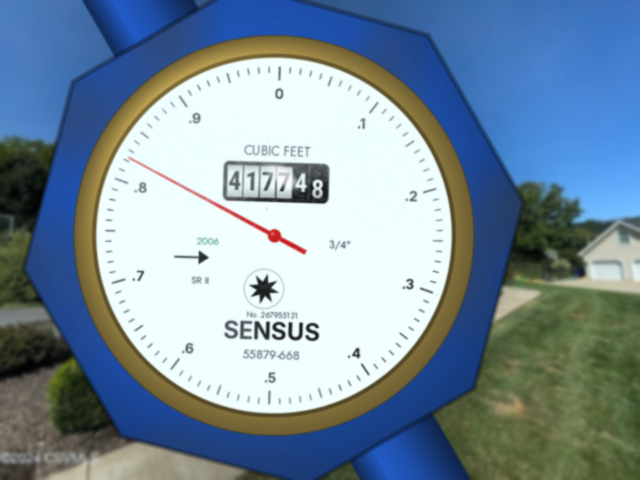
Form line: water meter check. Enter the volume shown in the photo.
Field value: 417747.82 ft³
